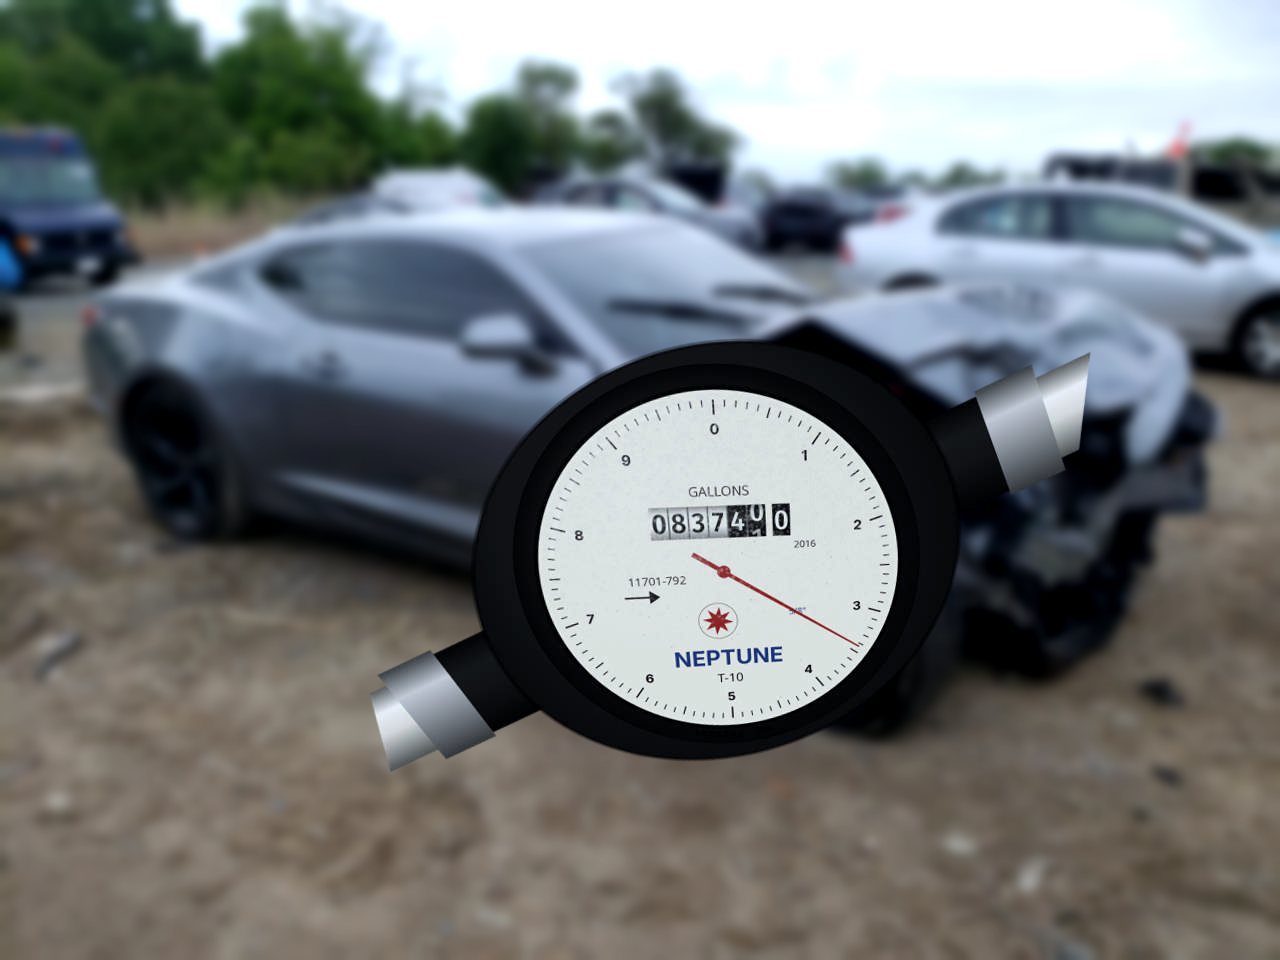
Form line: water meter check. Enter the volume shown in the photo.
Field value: 837403.4 gal
